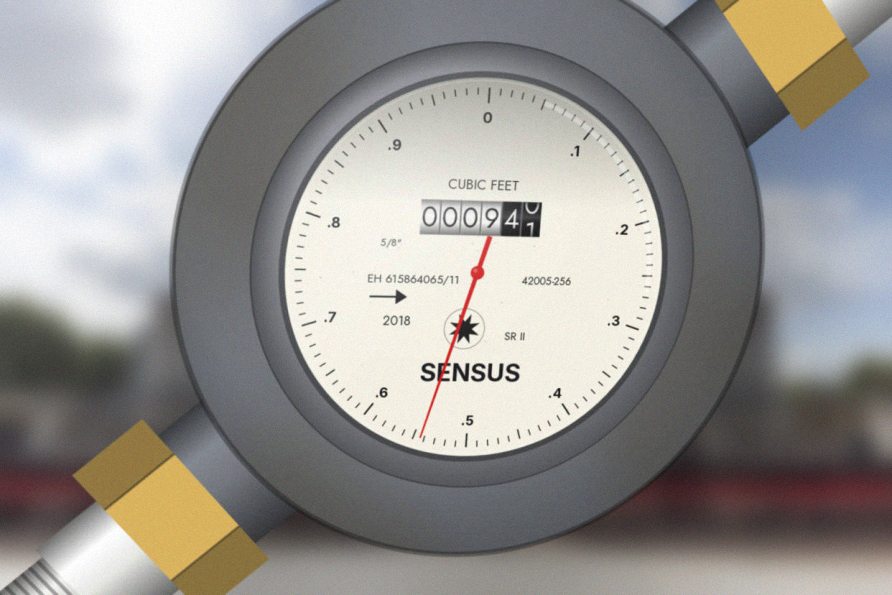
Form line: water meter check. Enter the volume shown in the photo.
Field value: 940.54 ft³
